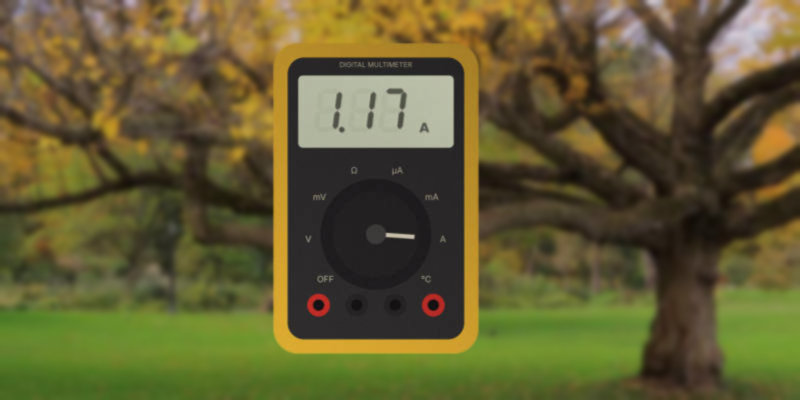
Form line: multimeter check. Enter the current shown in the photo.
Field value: 1.17 A
